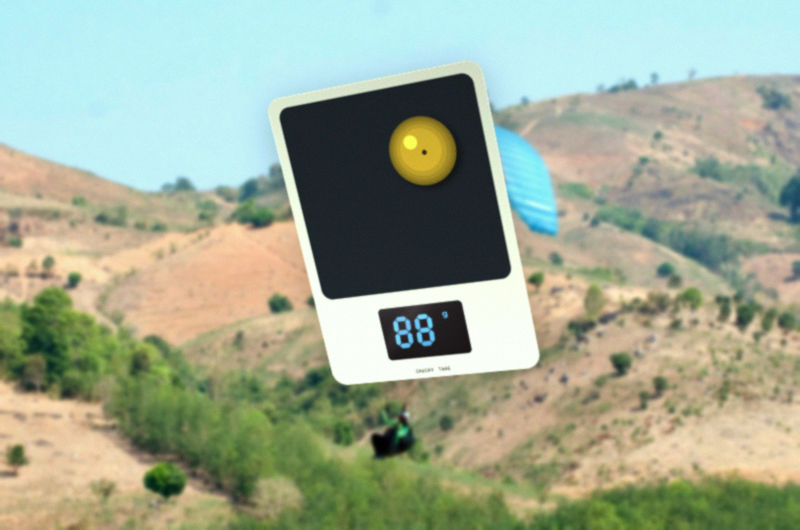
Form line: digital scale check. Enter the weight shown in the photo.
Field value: 88 g
